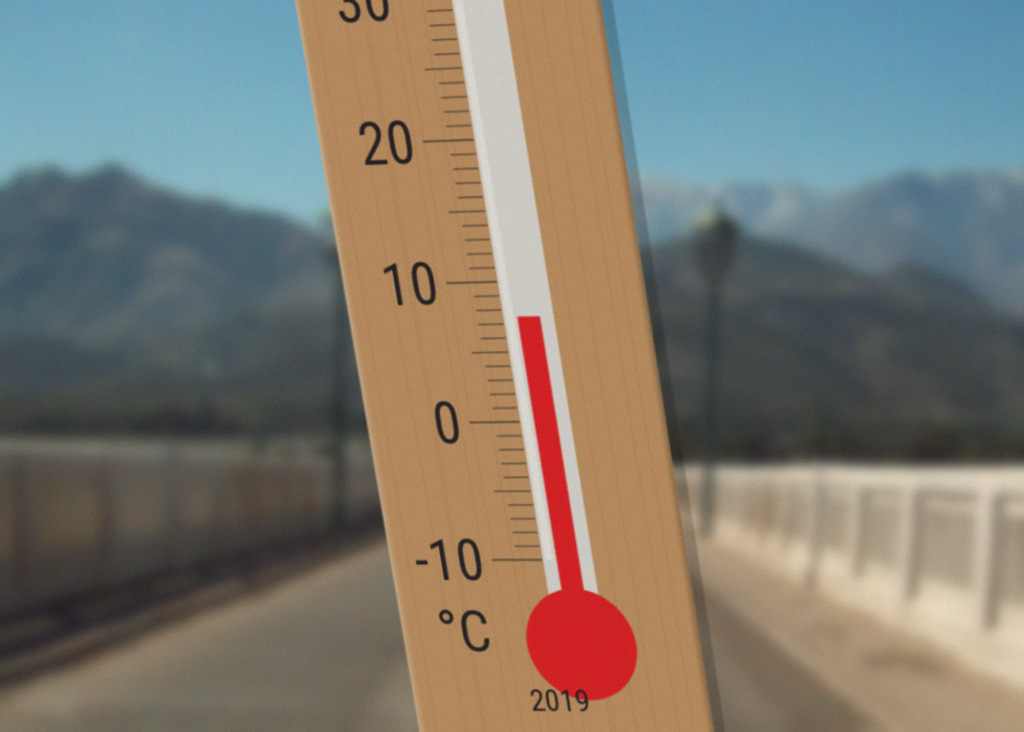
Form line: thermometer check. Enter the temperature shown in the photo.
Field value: 7.5 °C
